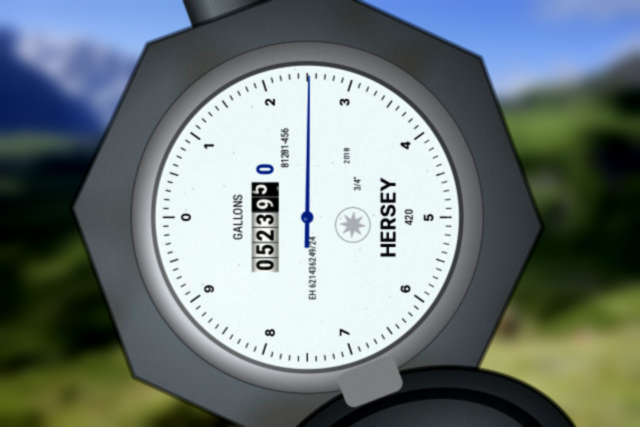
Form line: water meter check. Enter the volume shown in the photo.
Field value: 523952.5 gal
